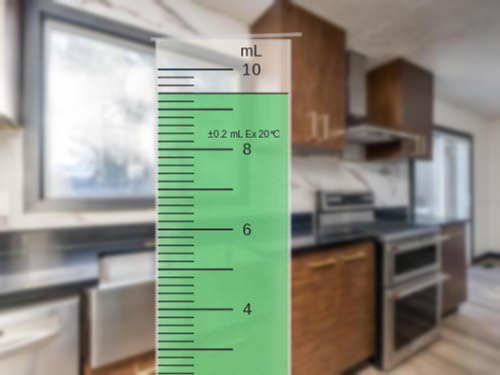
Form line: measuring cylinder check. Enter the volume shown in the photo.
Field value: 9.4 mL
